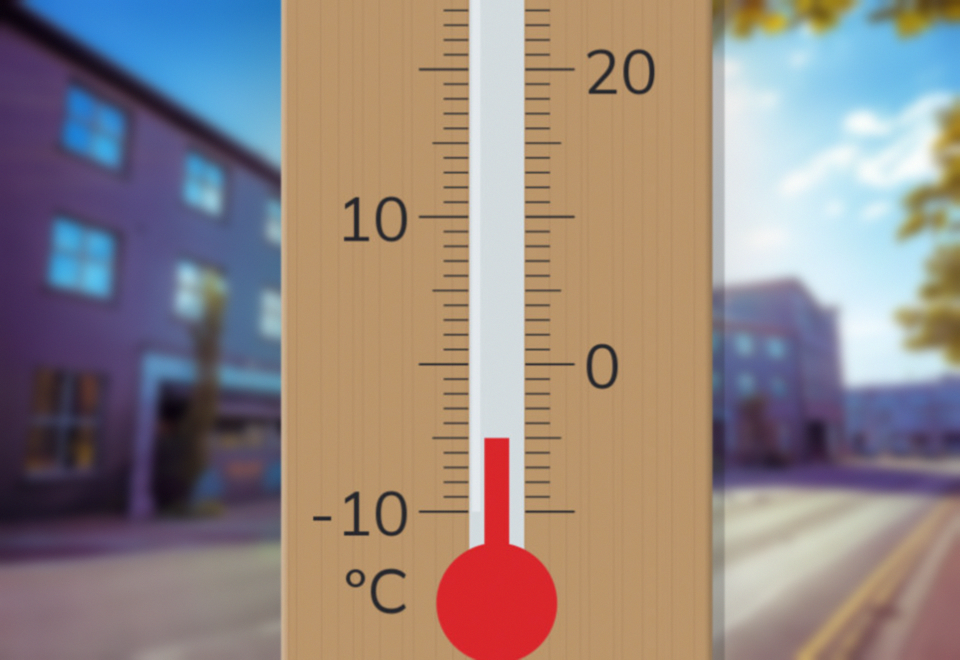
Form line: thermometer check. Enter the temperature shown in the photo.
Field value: -5 °C
